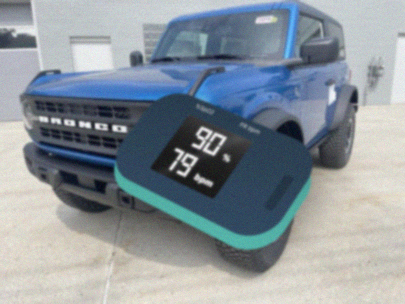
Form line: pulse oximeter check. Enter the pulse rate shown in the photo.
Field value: 79 bpm
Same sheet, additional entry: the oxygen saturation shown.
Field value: 90 %
